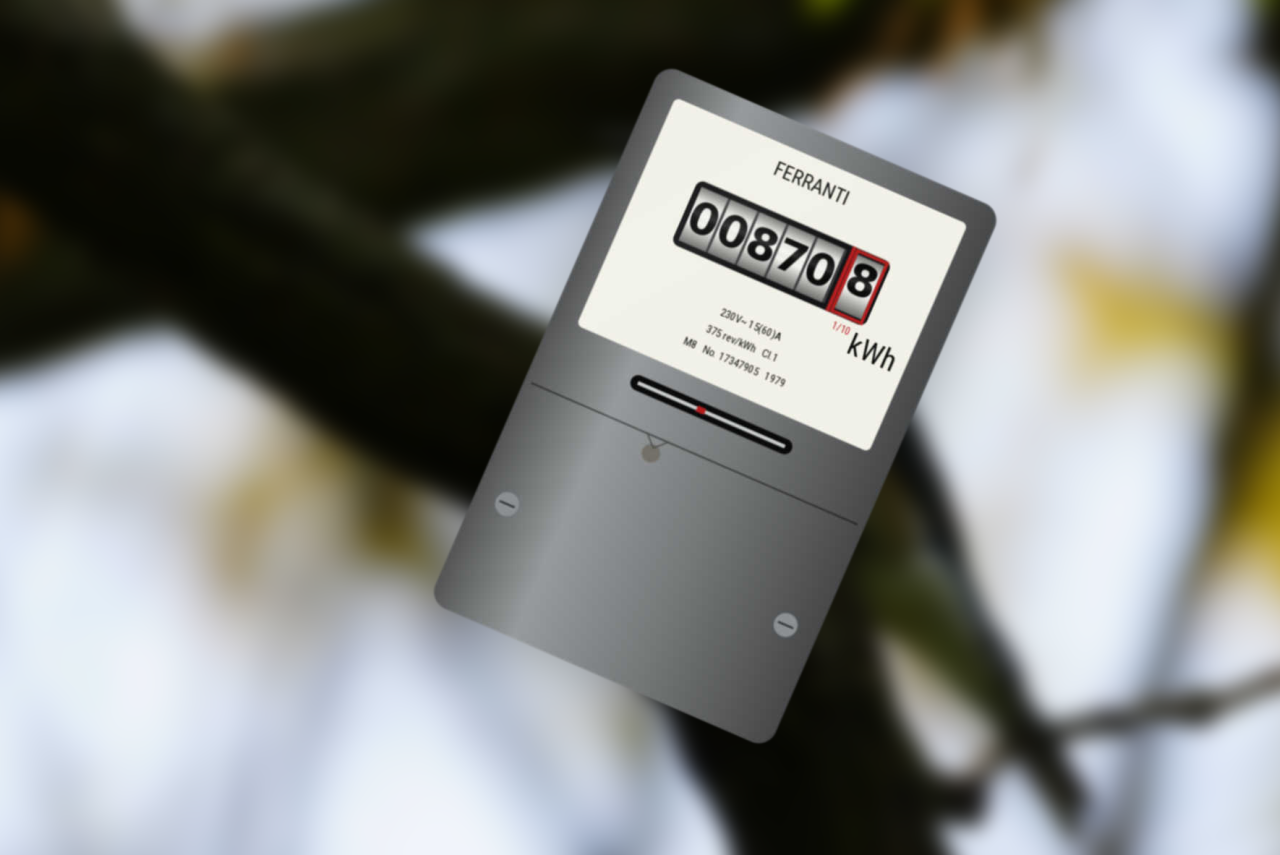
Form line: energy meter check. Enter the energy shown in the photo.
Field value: 870.8 kWh
